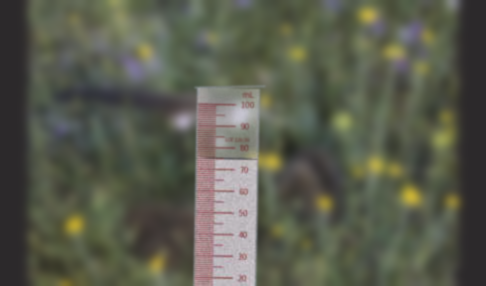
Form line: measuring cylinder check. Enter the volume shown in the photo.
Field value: 75 mL
